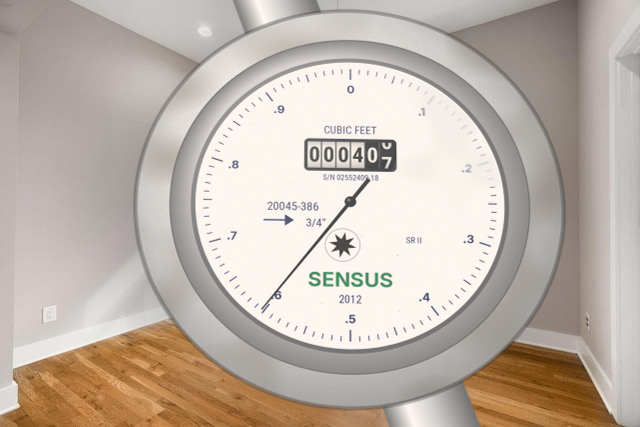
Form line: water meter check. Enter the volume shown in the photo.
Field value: 406.60 ft³
